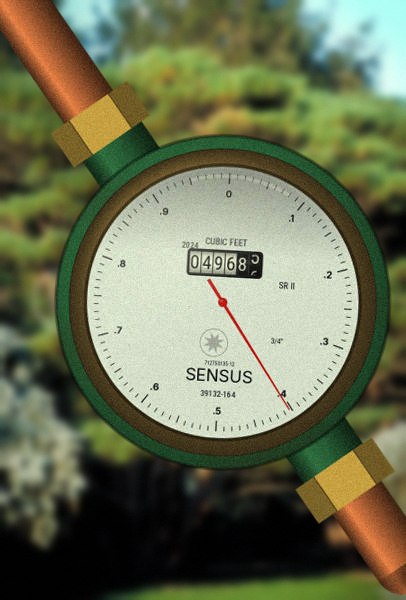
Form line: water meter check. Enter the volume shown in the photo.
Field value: 49685.40 ft³
